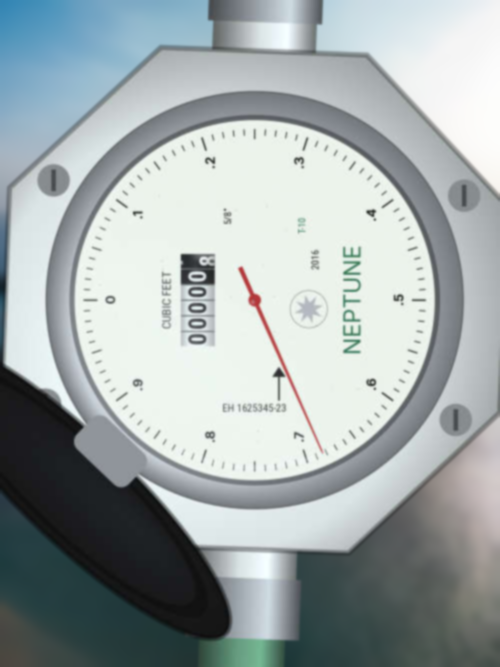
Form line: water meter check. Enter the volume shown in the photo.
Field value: 7.68 ft³
